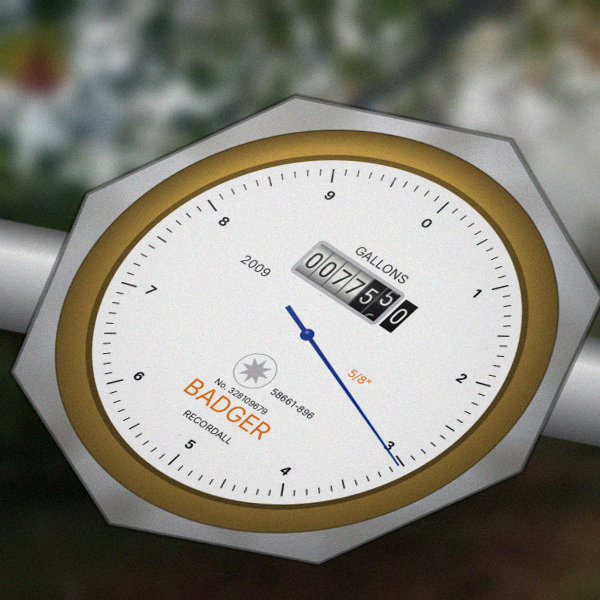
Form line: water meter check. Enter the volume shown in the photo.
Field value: 77553.0 gal
